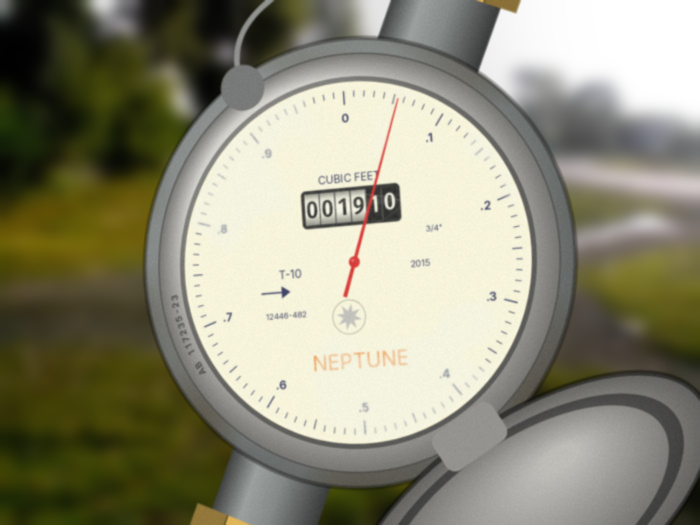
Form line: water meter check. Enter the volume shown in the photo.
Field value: 1910.05 ft³
